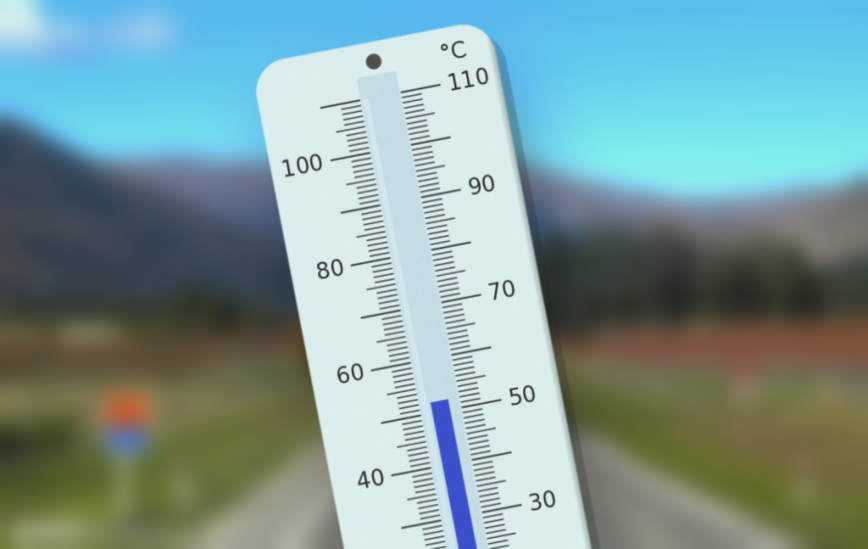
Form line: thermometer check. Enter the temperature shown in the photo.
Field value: 52 °C
